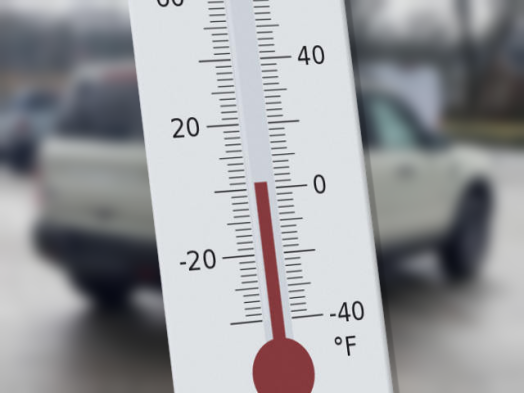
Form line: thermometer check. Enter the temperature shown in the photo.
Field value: 2 °F
